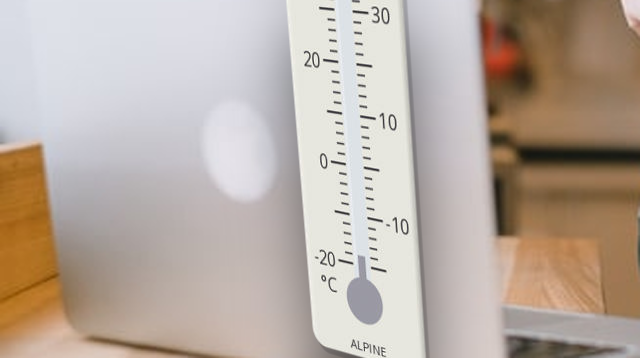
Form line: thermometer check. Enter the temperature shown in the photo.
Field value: -18 °C
